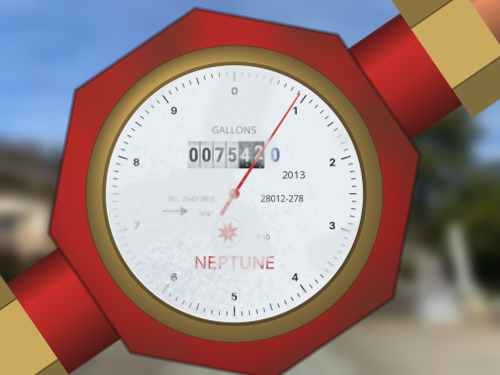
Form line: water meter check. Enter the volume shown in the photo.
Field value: 75420.9 gal
